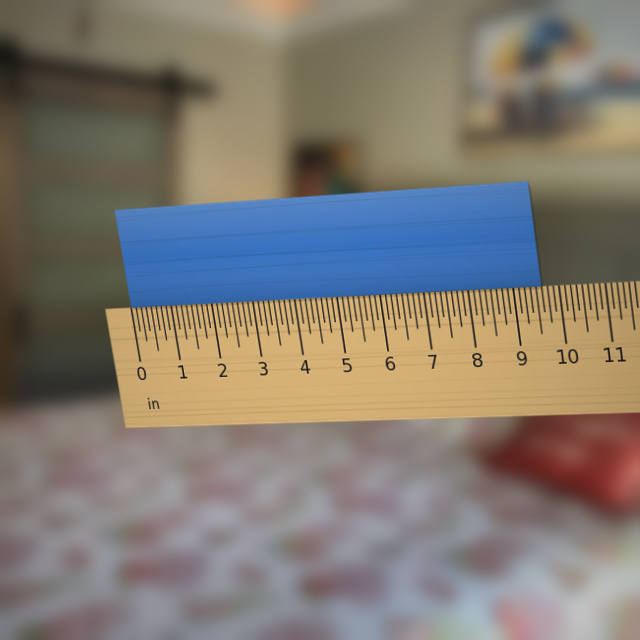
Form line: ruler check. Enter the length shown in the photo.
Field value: 9.625 in
